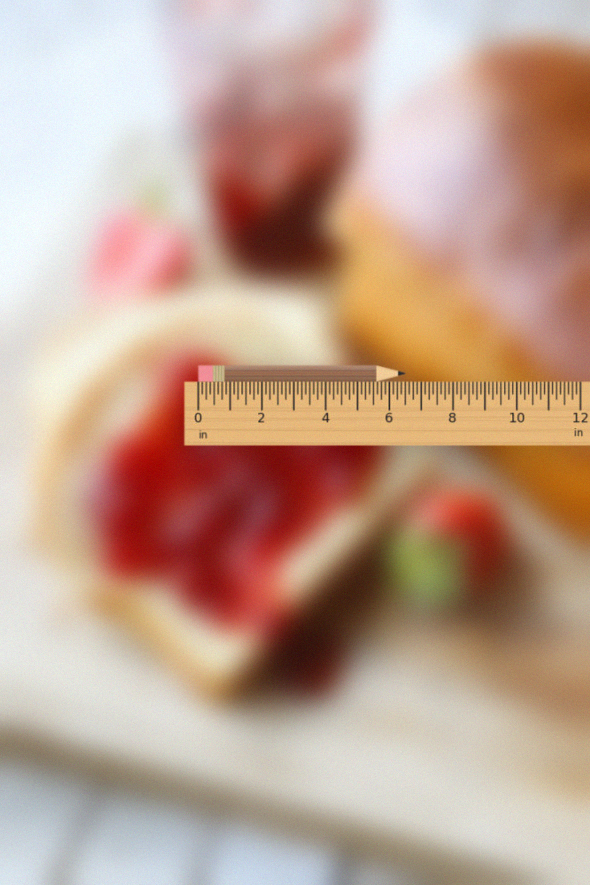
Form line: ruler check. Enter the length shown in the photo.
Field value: 6.5 in
